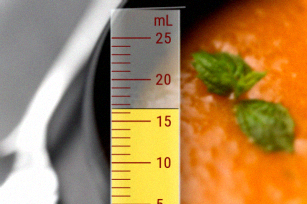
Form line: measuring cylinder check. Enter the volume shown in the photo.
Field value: 16.5 mL
